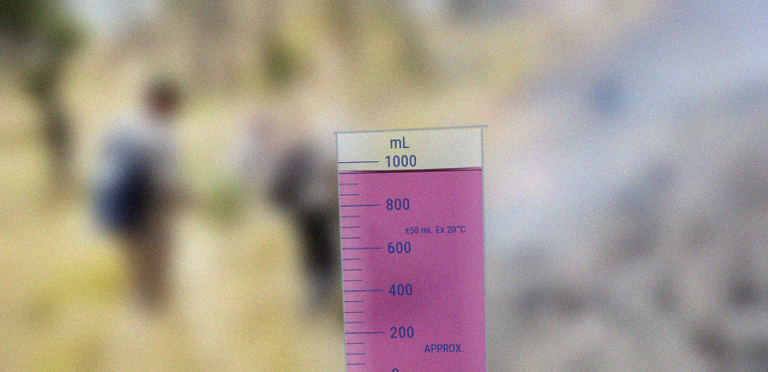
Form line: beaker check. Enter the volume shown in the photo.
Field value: 950 mL
